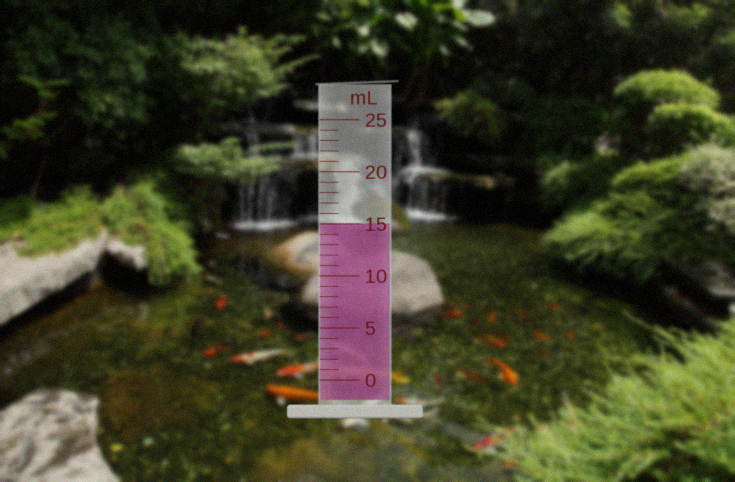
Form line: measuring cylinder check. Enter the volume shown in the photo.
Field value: 15 mL
